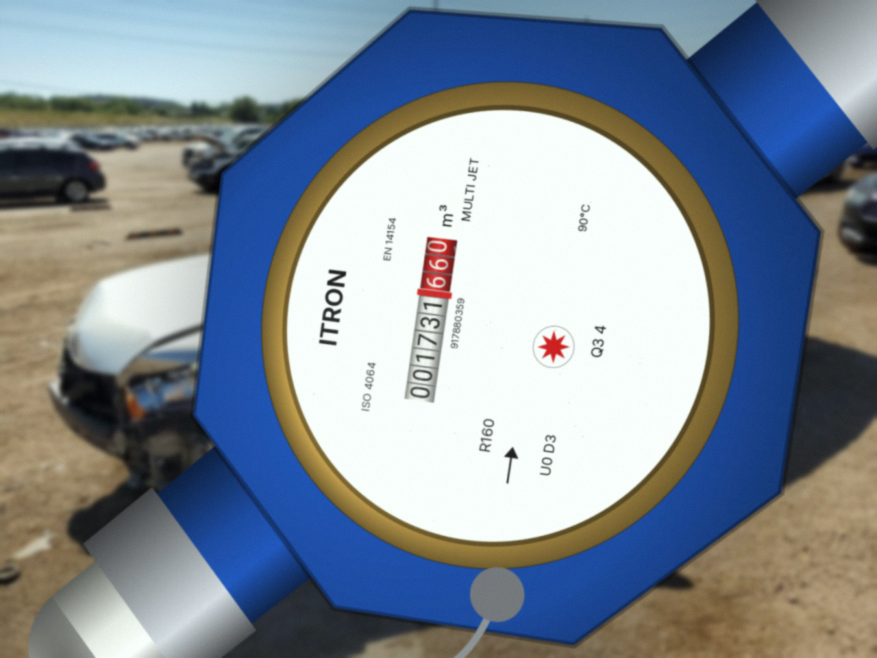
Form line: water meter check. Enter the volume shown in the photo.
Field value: 1731.660 m³
